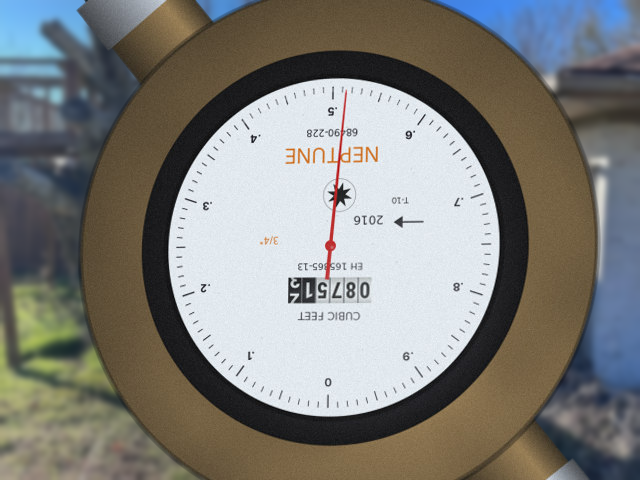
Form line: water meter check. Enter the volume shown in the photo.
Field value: 87512.51 ft³
